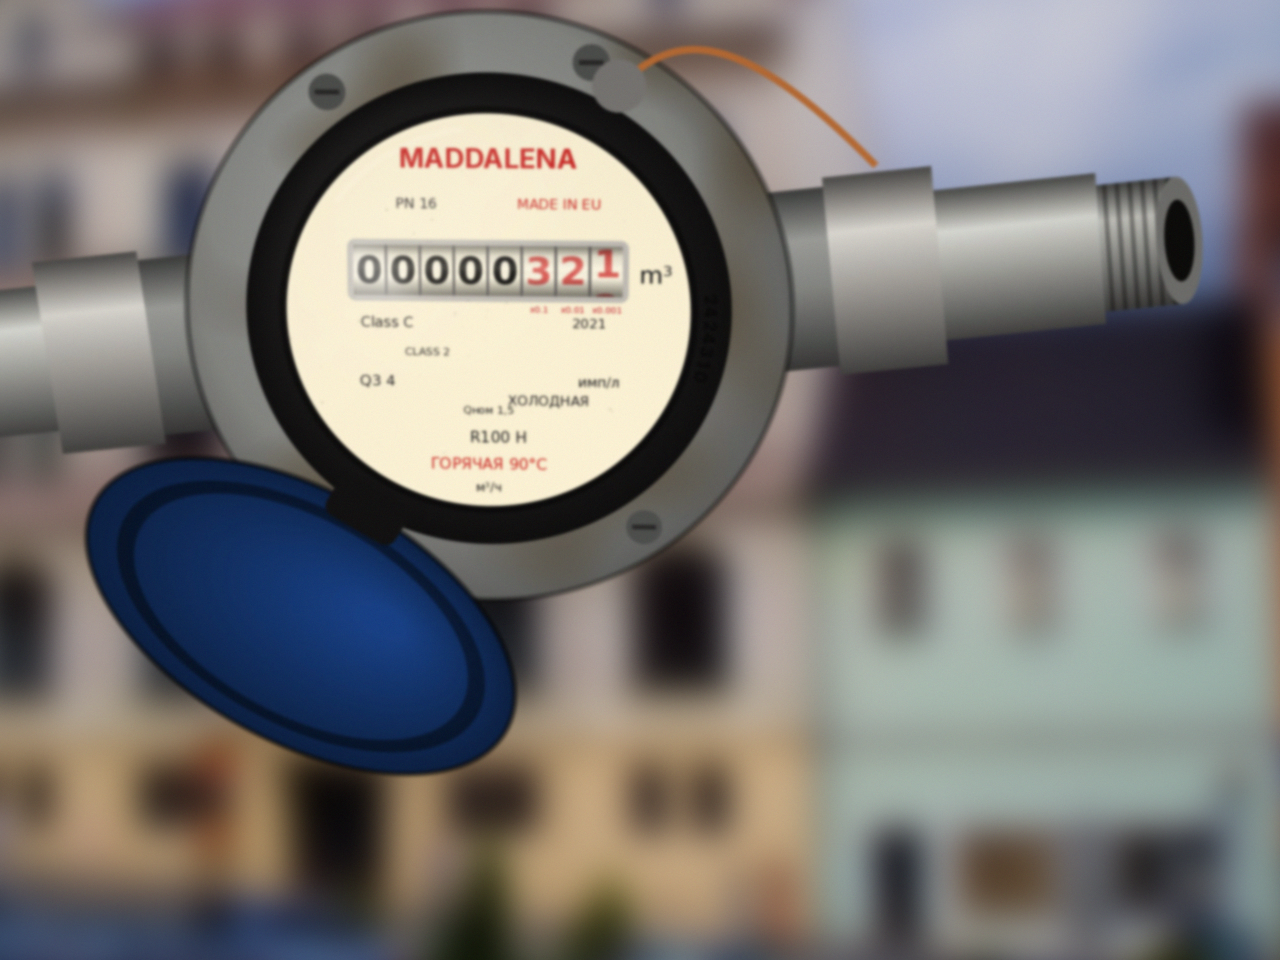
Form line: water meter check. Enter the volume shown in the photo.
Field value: 0.321 m³
